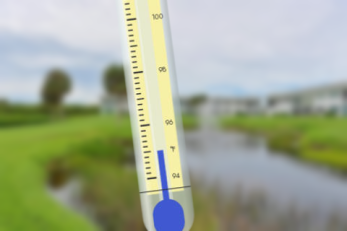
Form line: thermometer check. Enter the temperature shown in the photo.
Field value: 95 °F
